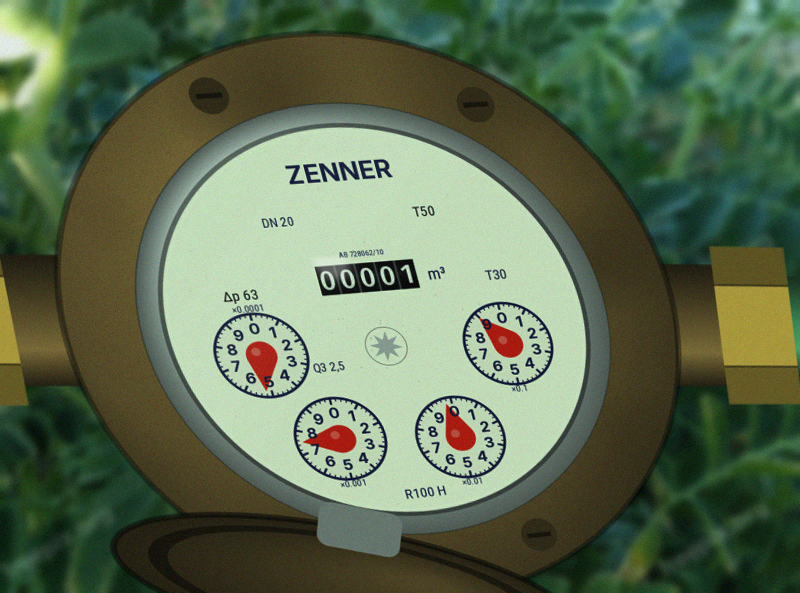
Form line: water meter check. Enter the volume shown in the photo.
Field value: 1.8975 m³
